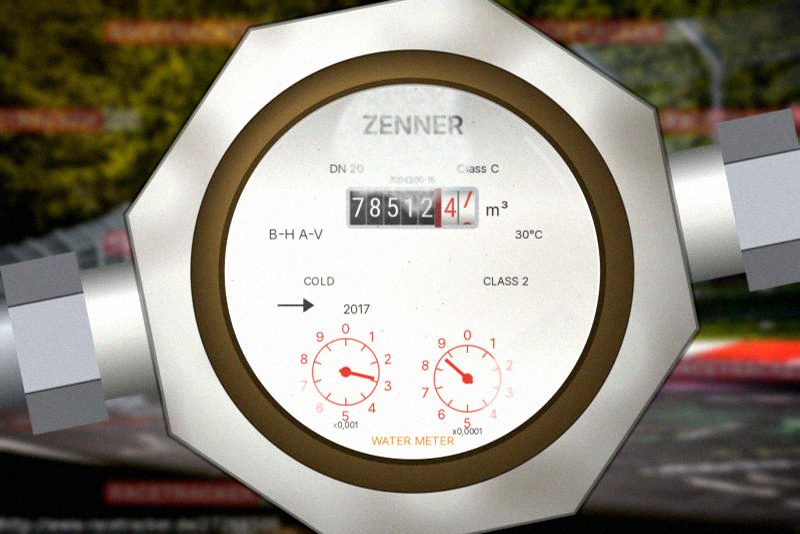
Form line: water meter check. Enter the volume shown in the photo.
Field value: 78512.4728 m³
